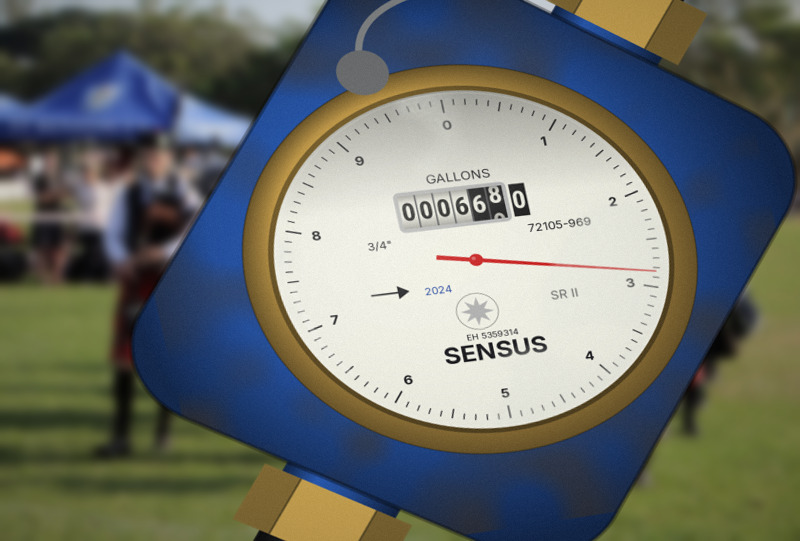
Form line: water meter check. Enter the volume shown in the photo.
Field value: 6682.8 gal
